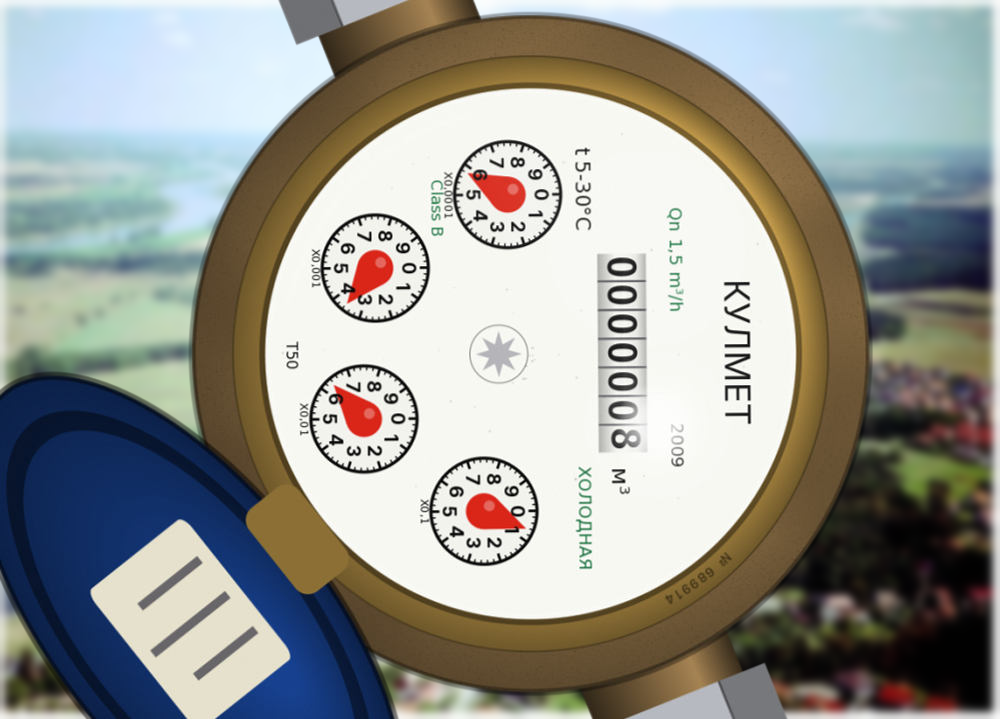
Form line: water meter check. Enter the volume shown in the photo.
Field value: 8.0635 m³
